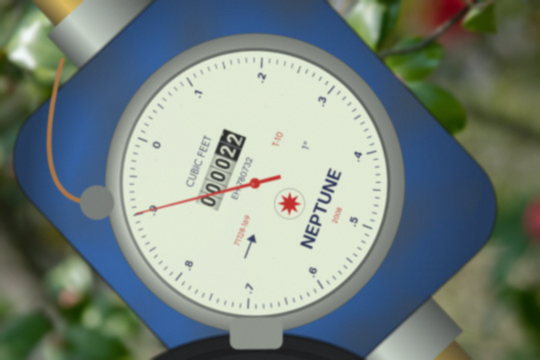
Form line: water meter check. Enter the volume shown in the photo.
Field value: 21.90 ft³
